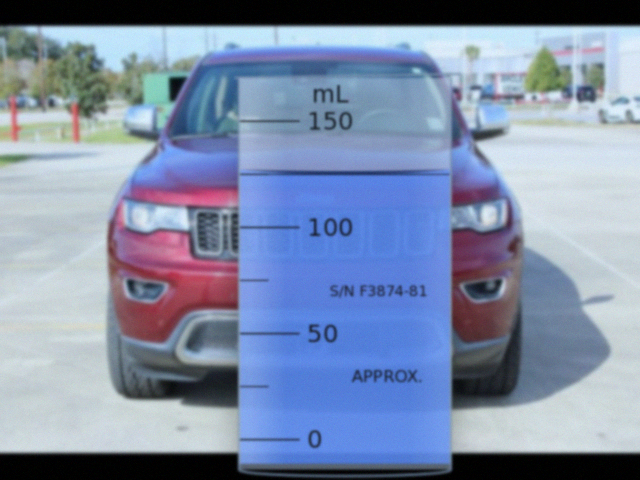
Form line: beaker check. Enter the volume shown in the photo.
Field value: 125 mL
